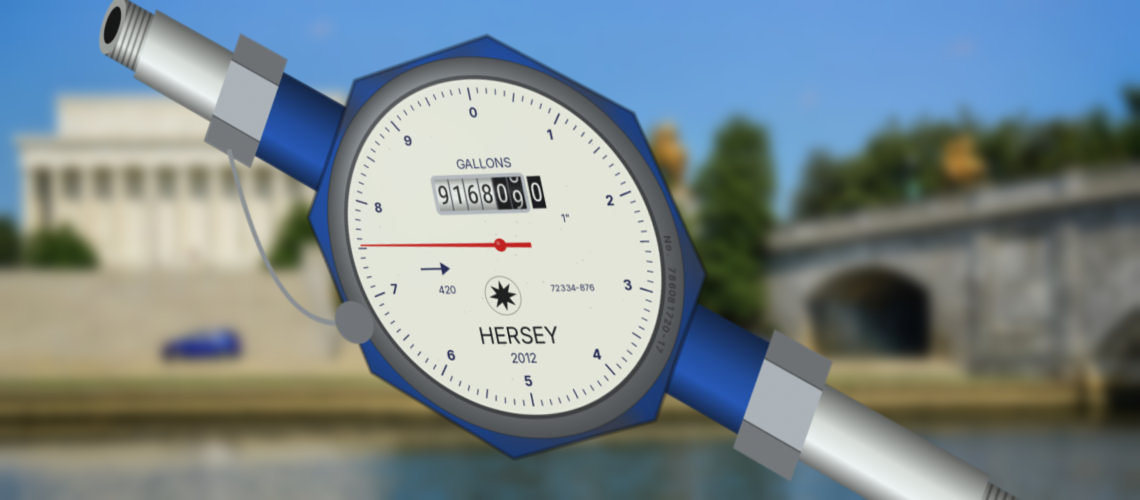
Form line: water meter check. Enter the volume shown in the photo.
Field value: 9168087.5 gal
